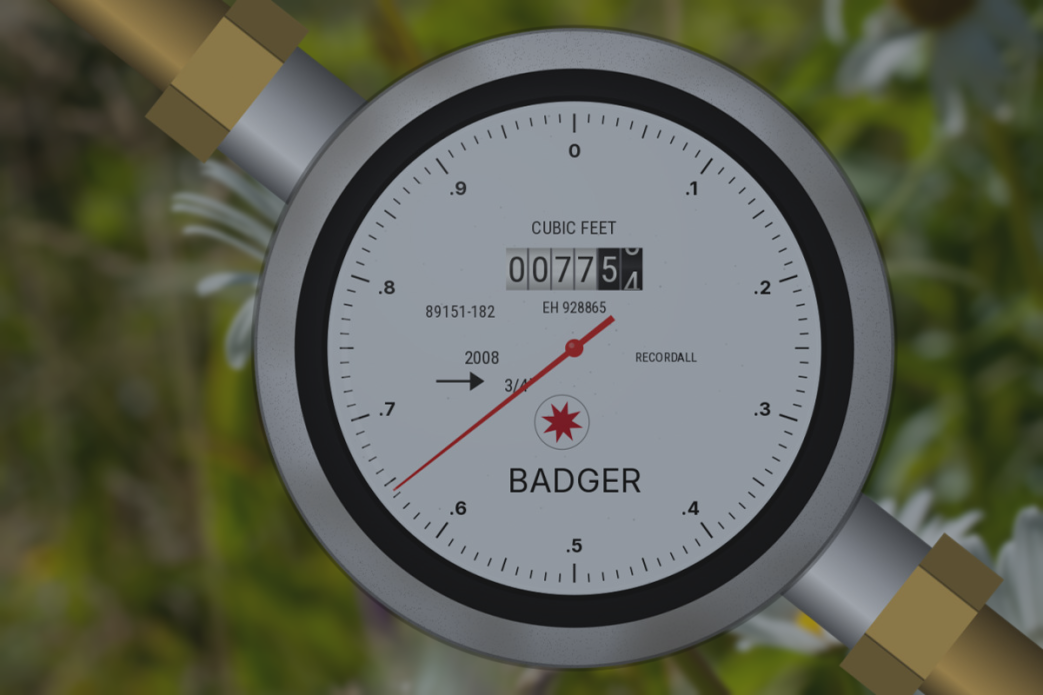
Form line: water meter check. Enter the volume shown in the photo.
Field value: 7753.64 ft³
